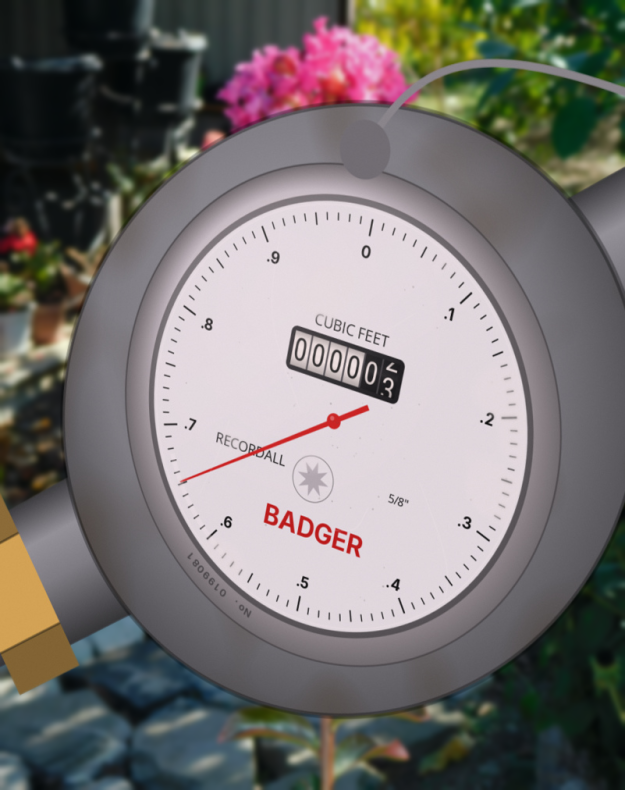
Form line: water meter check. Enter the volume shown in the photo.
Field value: 2.65 ft³
